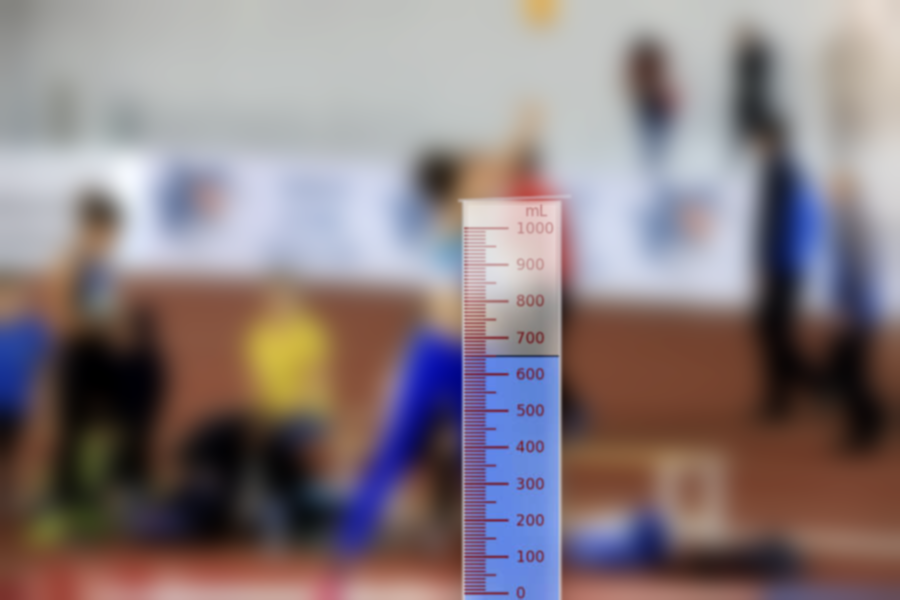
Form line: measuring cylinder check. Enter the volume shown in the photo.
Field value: 650 mL
